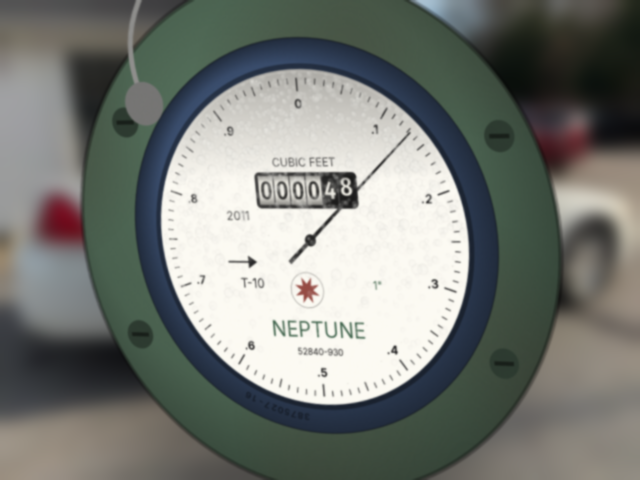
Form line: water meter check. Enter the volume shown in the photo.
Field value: 48.13 ft³
